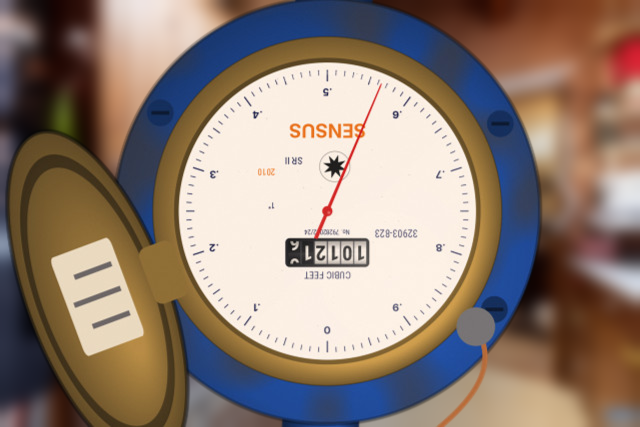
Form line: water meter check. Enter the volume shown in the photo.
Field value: 101215.56 ft³
